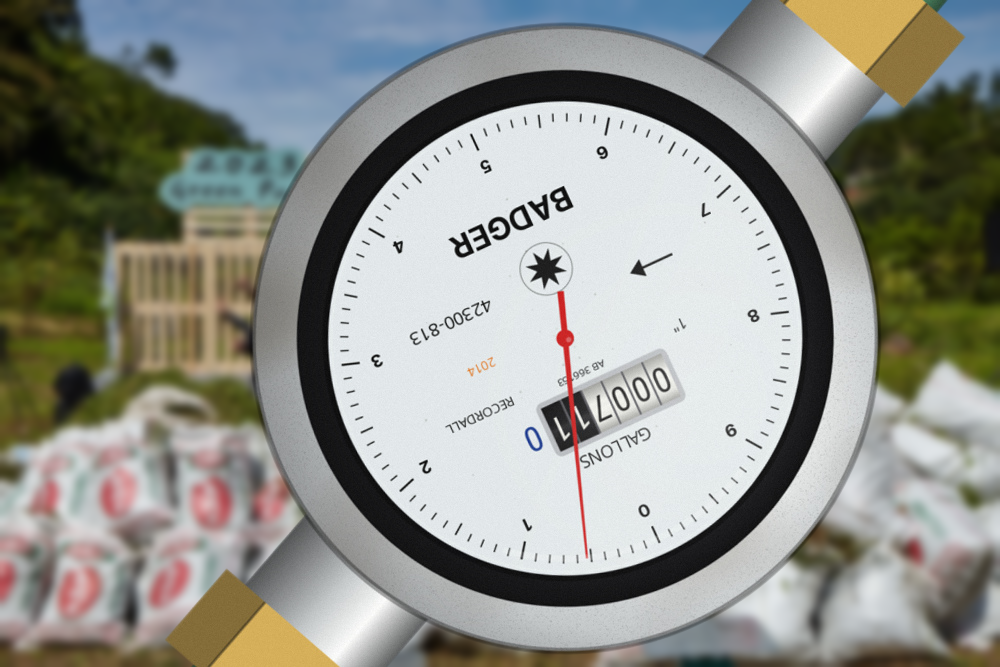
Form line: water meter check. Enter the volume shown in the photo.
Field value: 7110.5 gal
